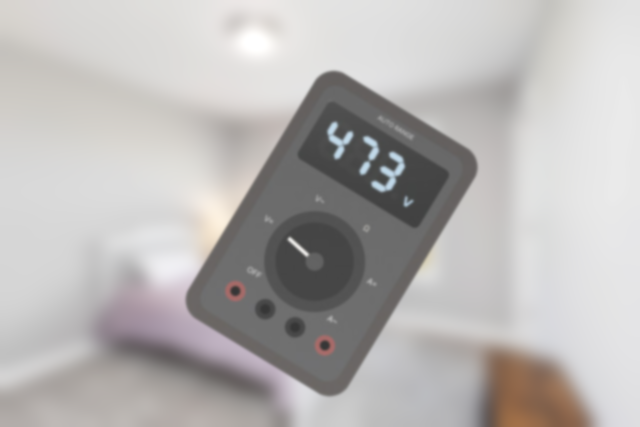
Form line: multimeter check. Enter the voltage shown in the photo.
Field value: 473 V
